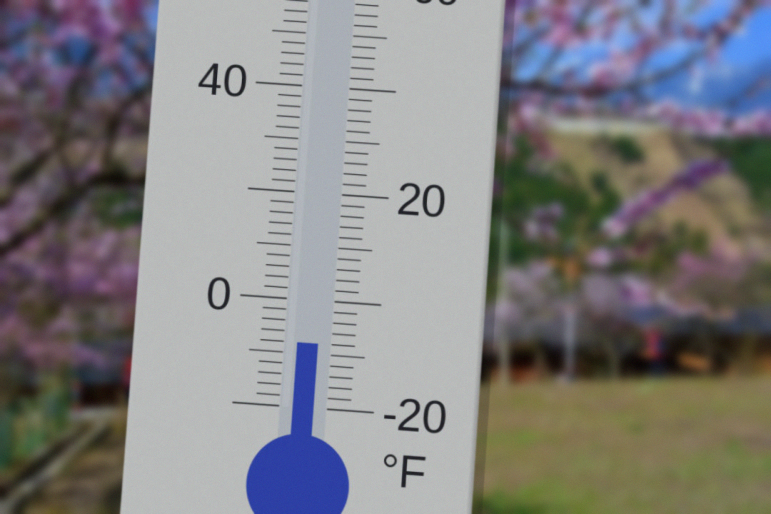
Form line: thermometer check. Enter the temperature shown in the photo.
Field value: -8 °F
